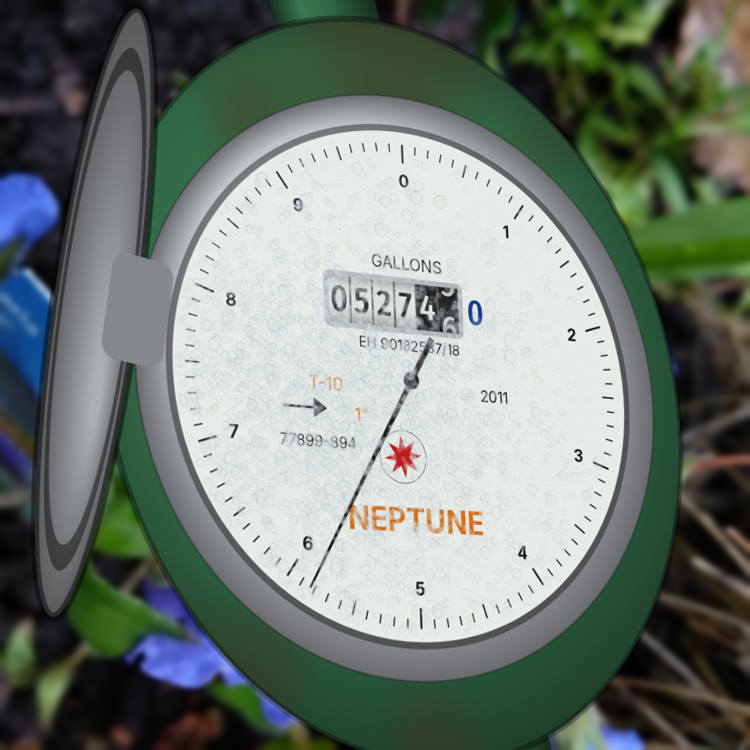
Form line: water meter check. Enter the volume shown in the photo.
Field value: 527455.8 gal
